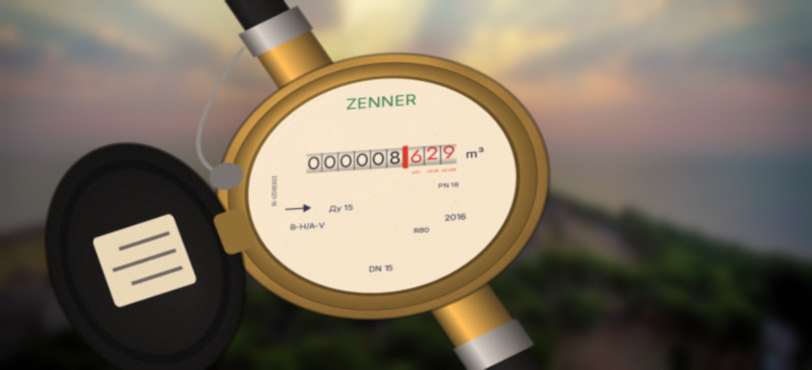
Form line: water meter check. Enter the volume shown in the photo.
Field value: 8.629 m³
